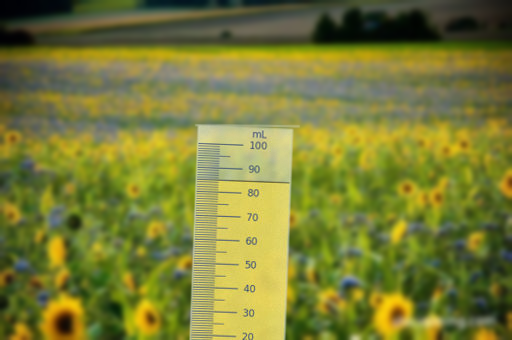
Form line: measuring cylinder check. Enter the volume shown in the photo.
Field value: 85 mL
